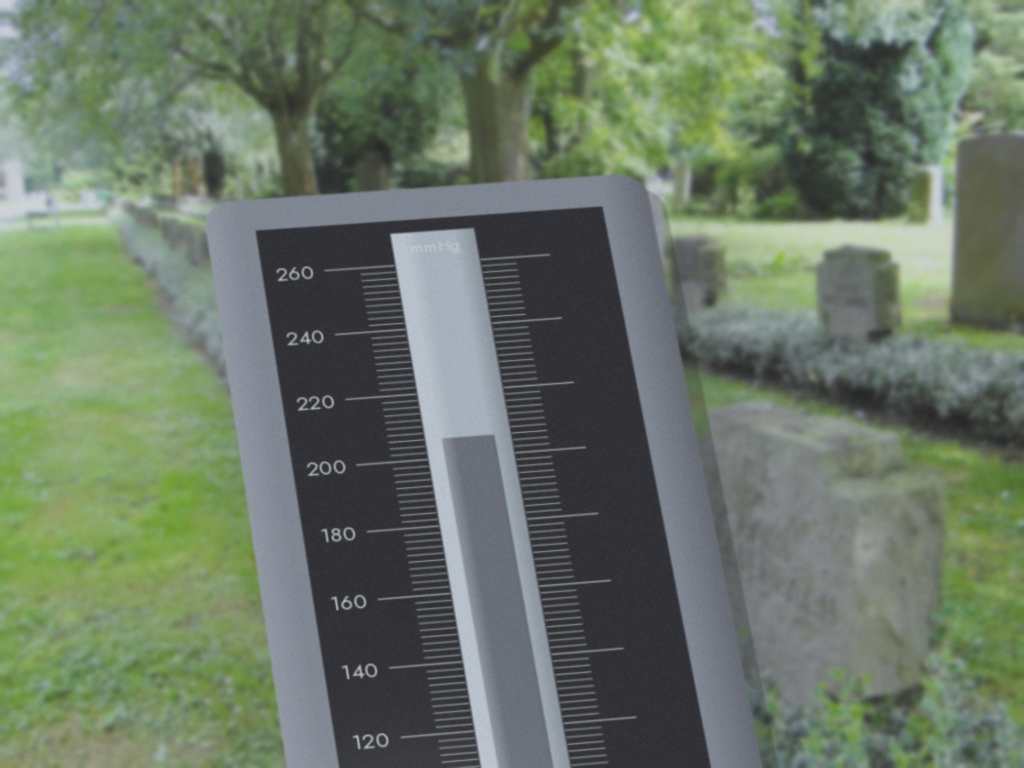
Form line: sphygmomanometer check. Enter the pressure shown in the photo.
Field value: 206 mmHg
